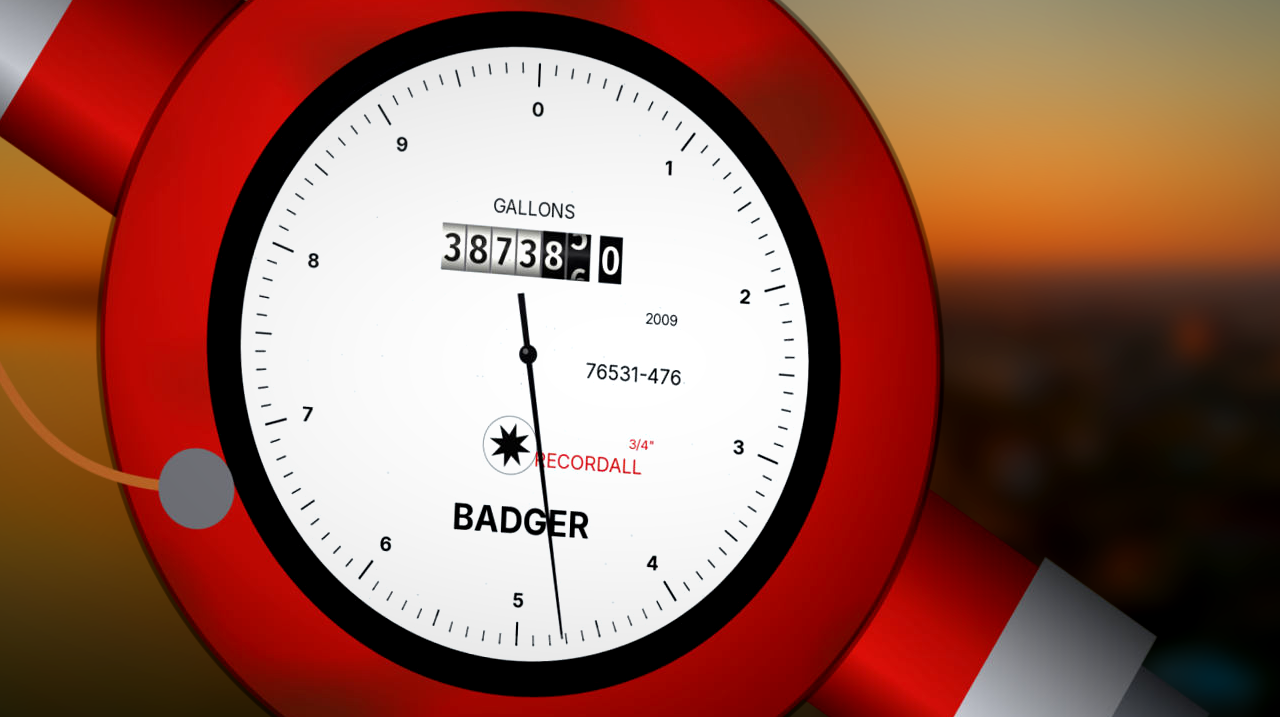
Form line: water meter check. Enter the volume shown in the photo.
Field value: 3873854.7 gal
